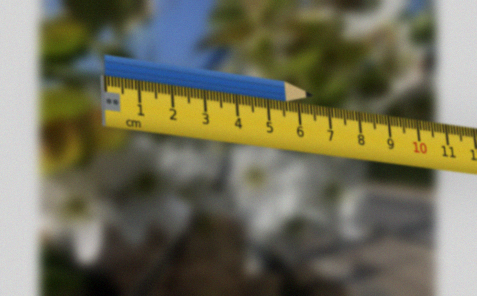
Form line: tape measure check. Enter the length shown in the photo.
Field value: 6.5 cm
